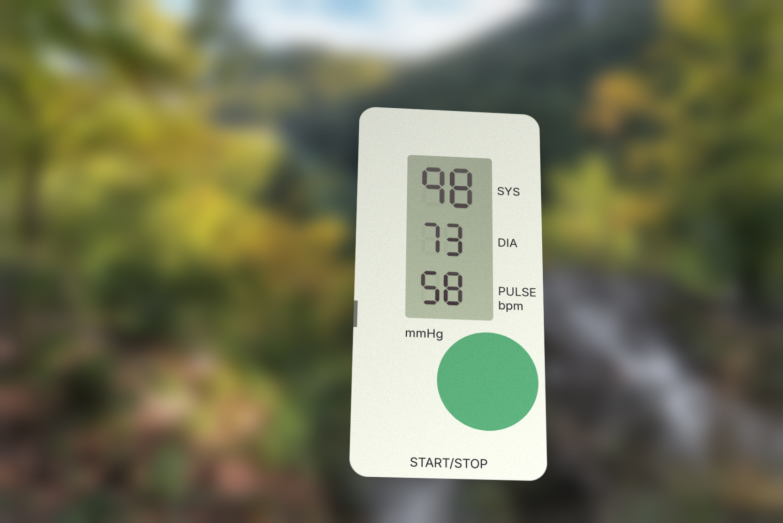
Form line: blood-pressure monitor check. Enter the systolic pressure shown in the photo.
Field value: 98 mmHg
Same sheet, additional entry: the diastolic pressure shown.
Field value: 73 mmHg
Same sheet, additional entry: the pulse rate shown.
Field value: 58 bpm
